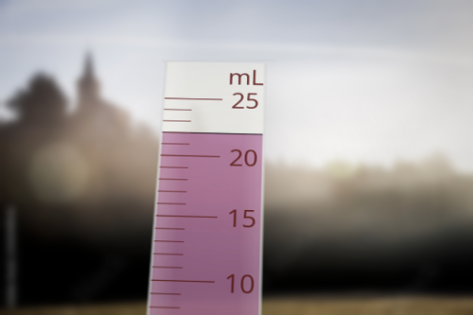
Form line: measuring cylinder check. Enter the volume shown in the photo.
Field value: 22 mL
